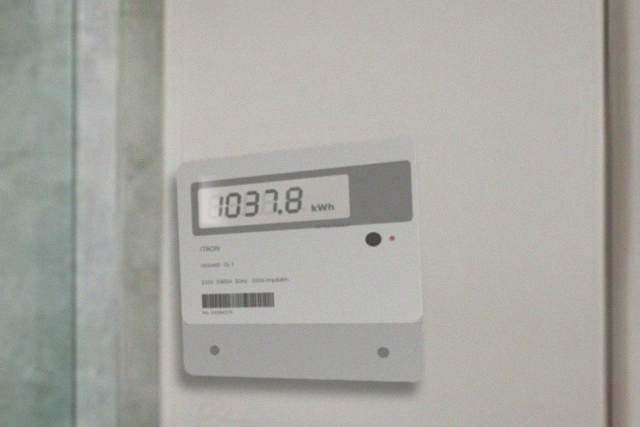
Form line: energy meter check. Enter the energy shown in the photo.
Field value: 1037.8 kWh
